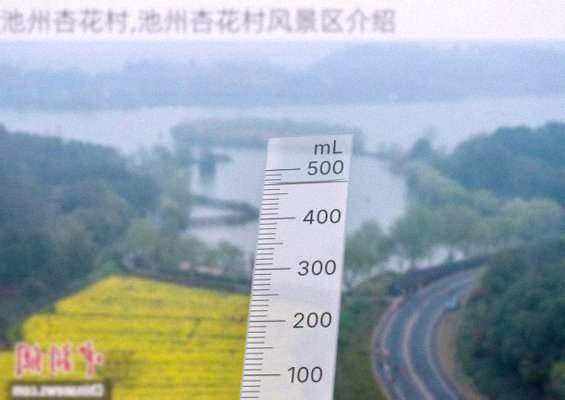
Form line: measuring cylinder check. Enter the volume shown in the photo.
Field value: 470 mL
